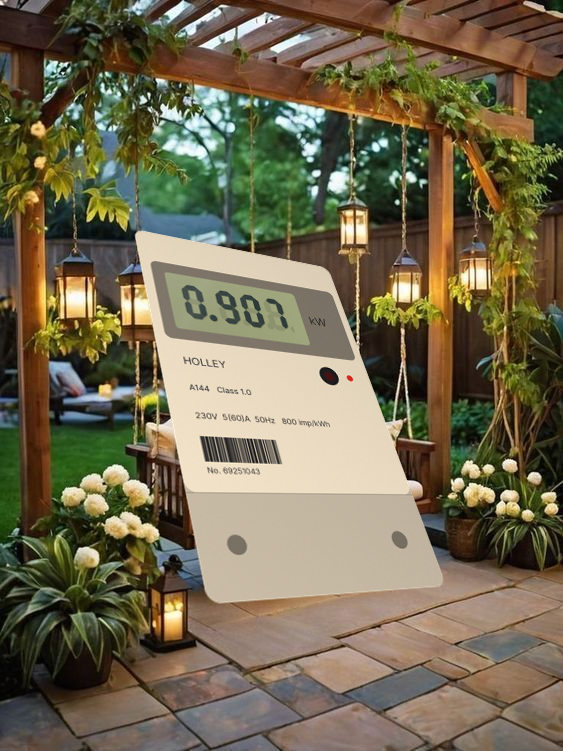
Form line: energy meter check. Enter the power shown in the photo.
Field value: 0.907 kW
